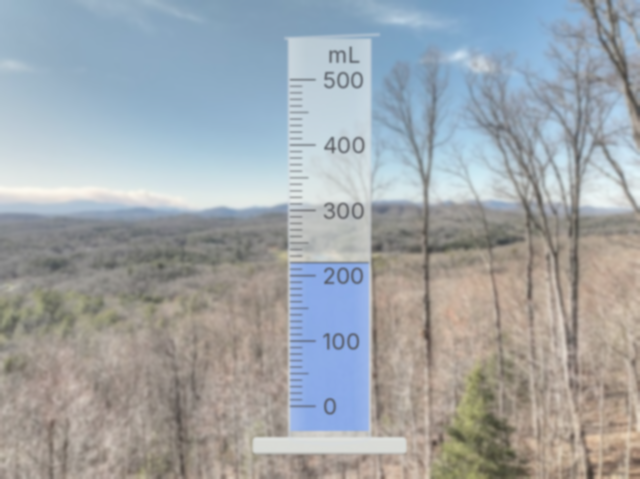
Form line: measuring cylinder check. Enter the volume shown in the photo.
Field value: 220 mL
